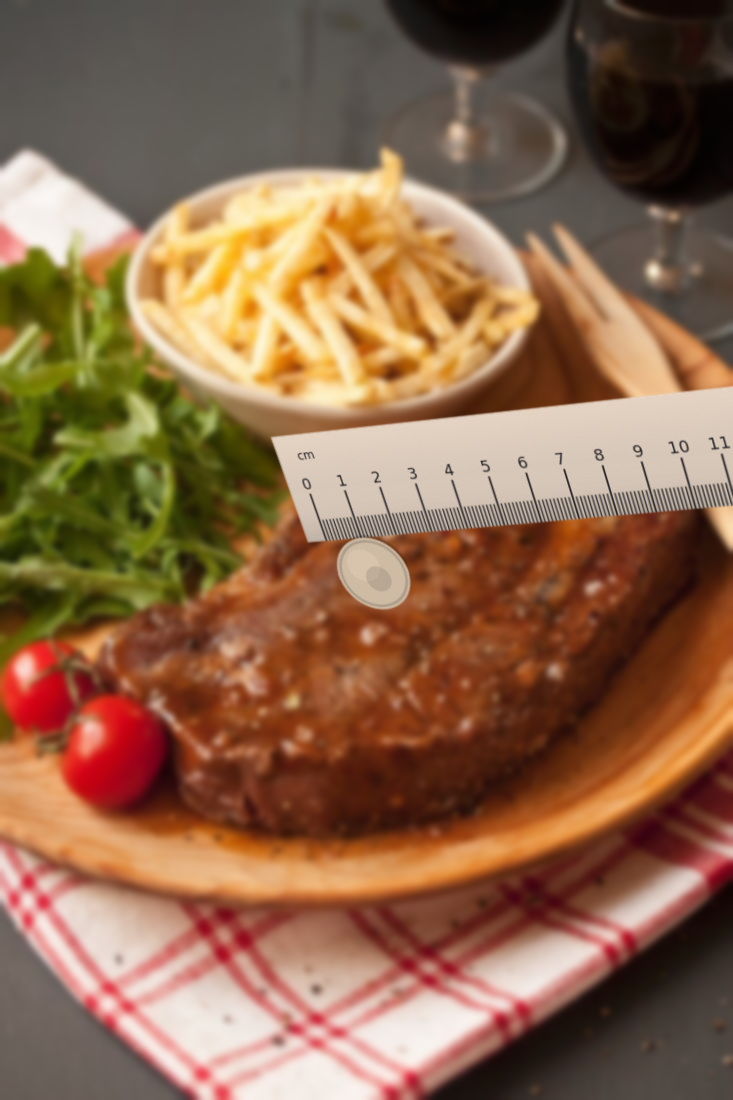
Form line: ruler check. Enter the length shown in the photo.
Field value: 2 cm
